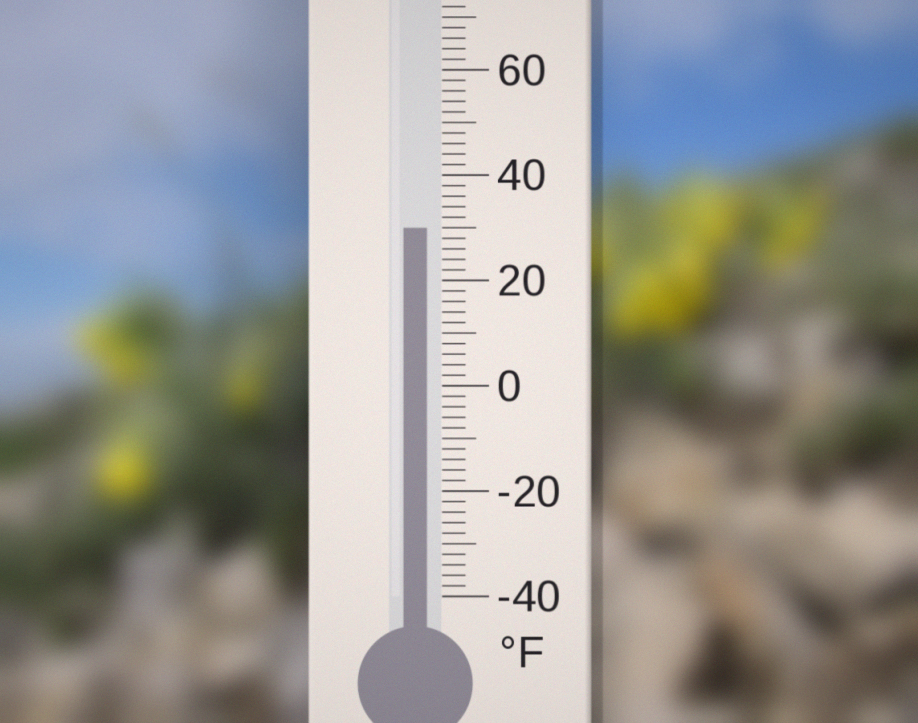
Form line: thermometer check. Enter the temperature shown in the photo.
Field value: 30 °F
